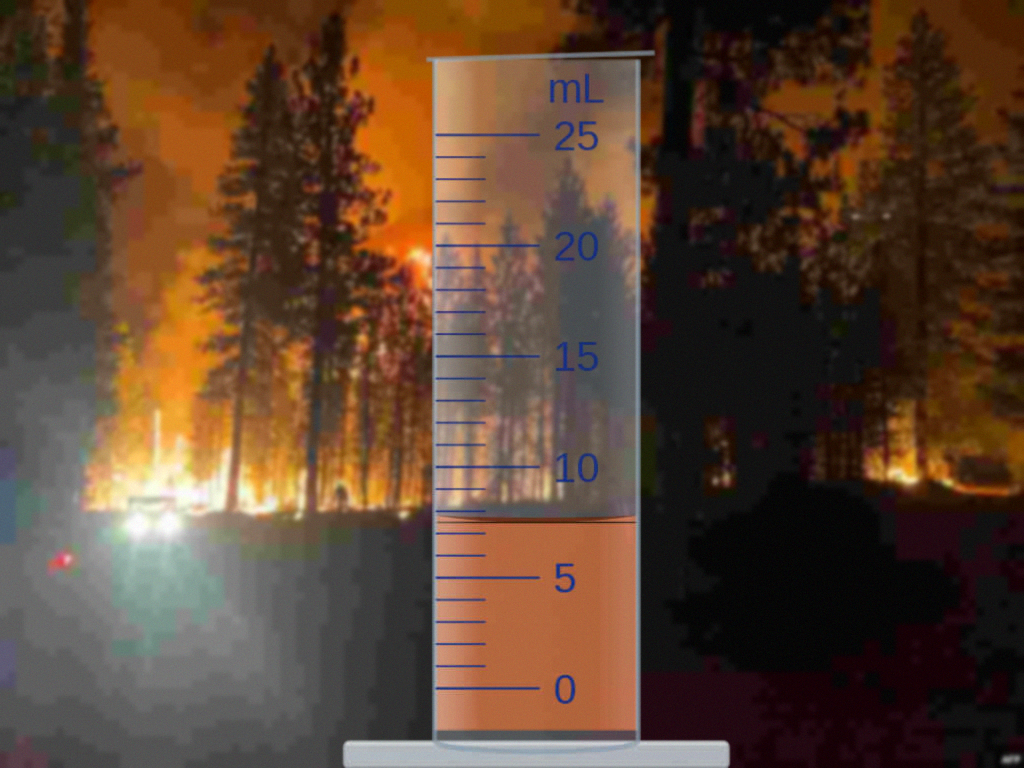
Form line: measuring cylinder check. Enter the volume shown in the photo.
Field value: 7.5 mL
